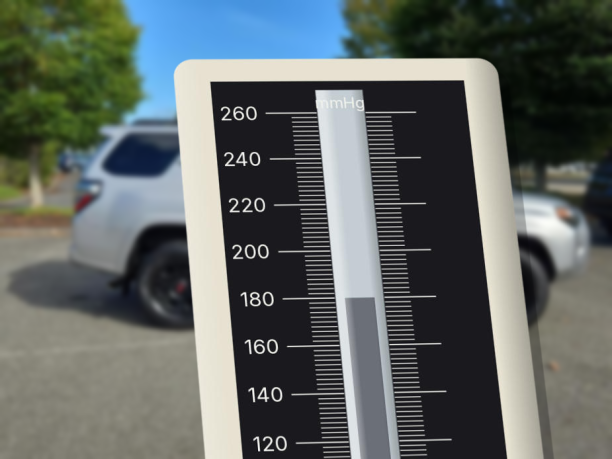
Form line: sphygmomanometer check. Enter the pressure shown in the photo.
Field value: 180 mmHg
